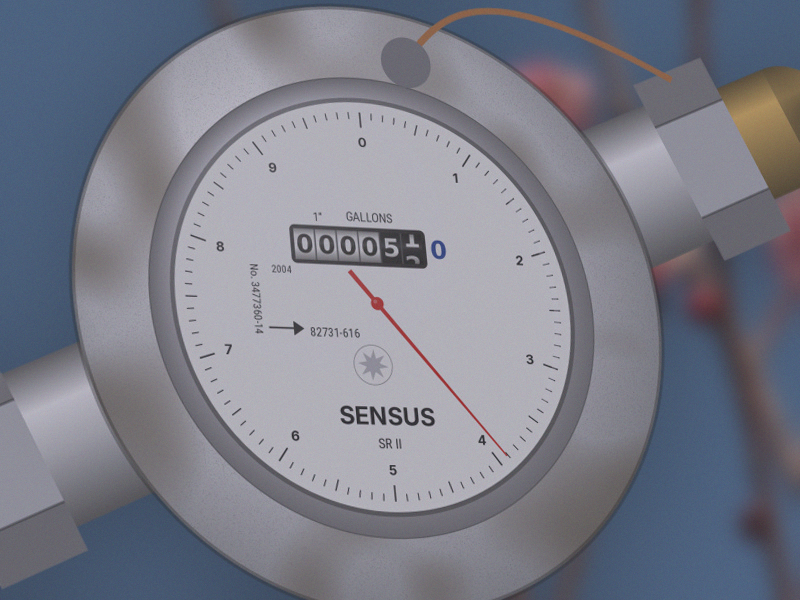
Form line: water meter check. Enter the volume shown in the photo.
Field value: 513.9 gal
